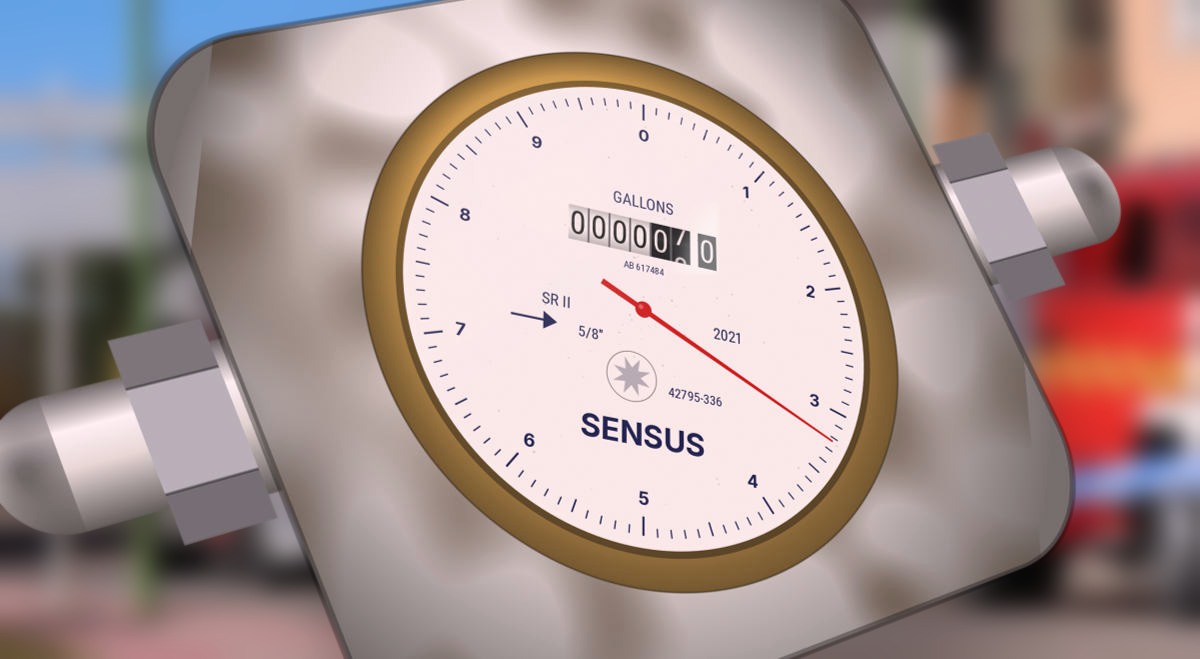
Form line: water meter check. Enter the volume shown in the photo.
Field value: 73.2 gal
